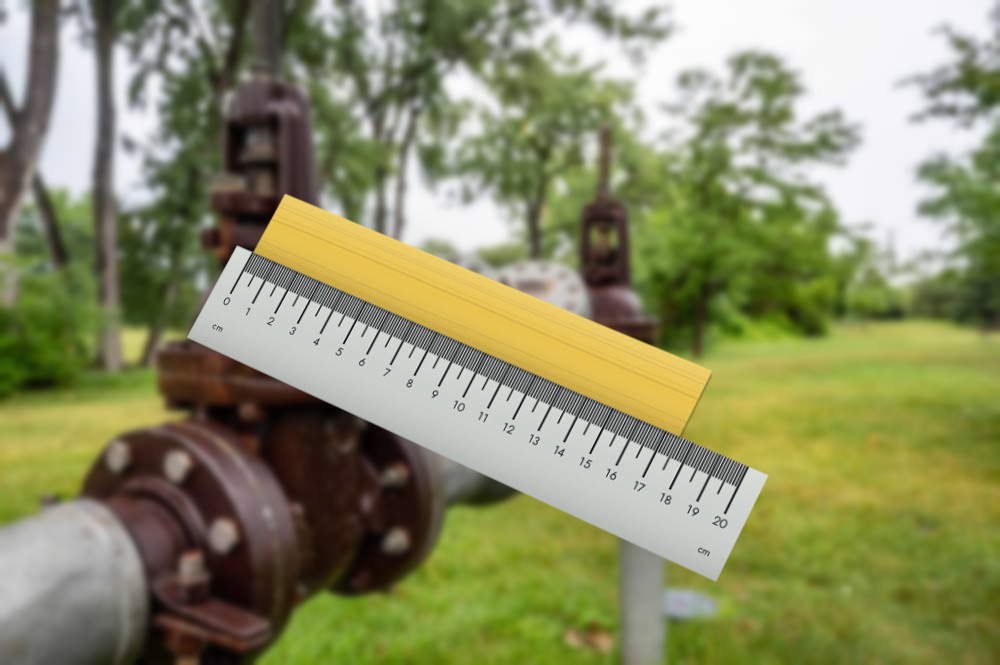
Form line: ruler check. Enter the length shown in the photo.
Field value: 17.5 cm
